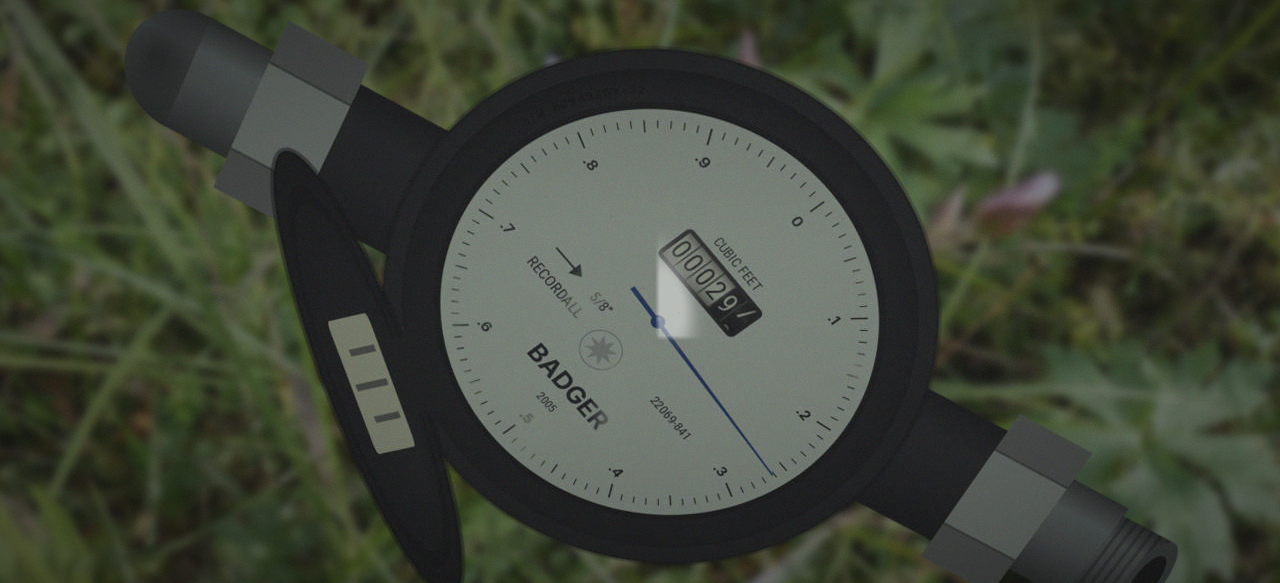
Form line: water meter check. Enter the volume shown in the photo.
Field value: 297.26 ft³
